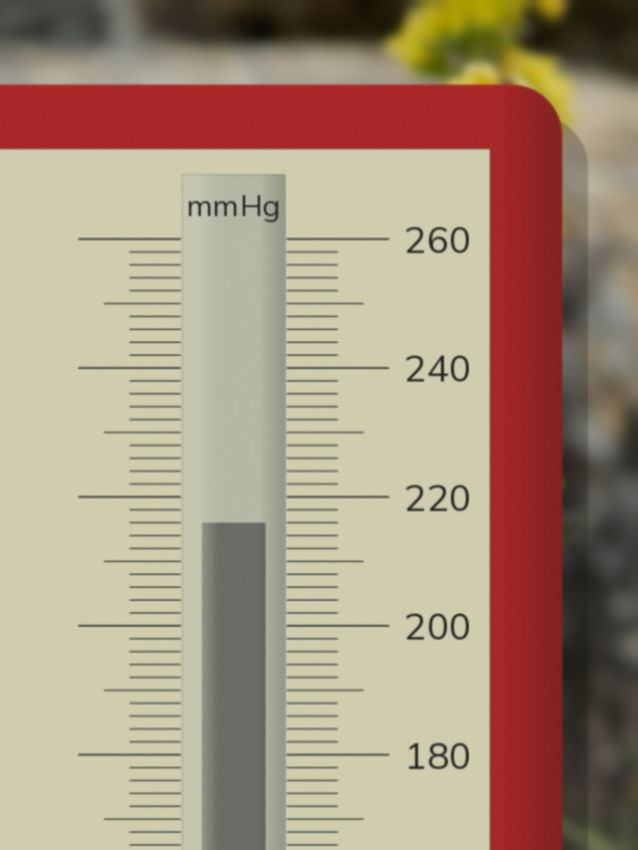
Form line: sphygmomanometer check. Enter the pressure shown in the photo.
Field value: 216 mmHg
